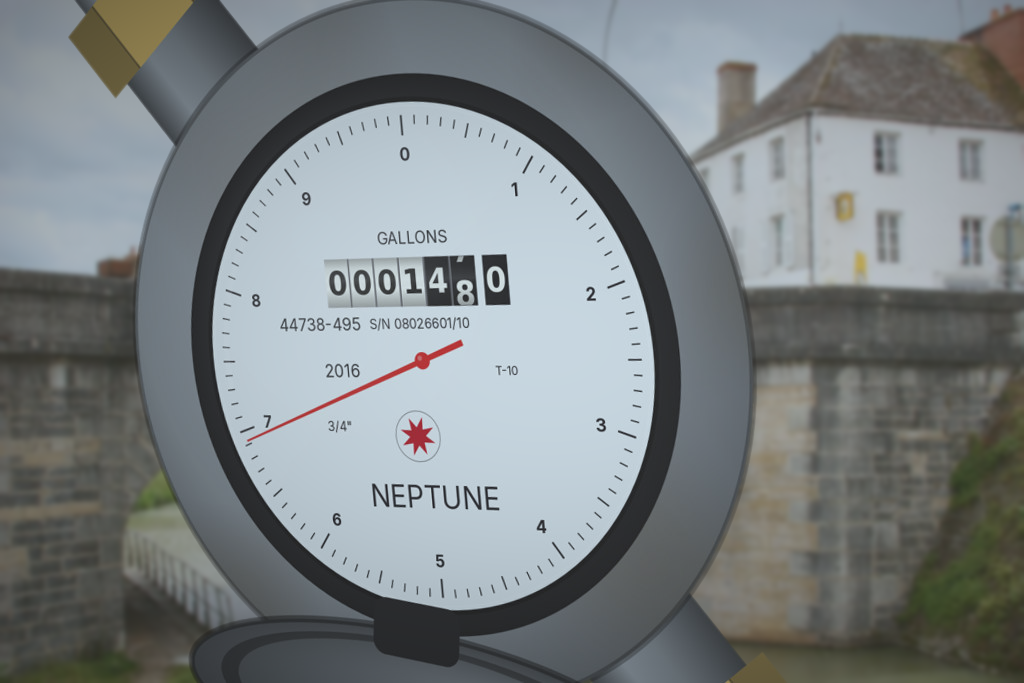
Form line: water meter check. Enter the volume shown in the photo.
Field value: 1476.9 gal
